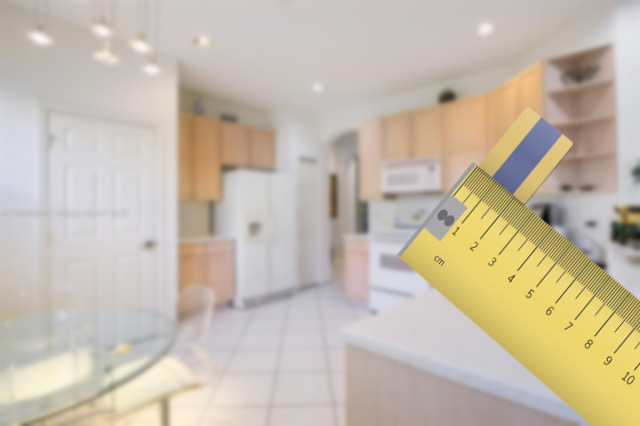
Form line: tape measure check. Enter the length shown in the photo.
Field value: 2.5 cm
